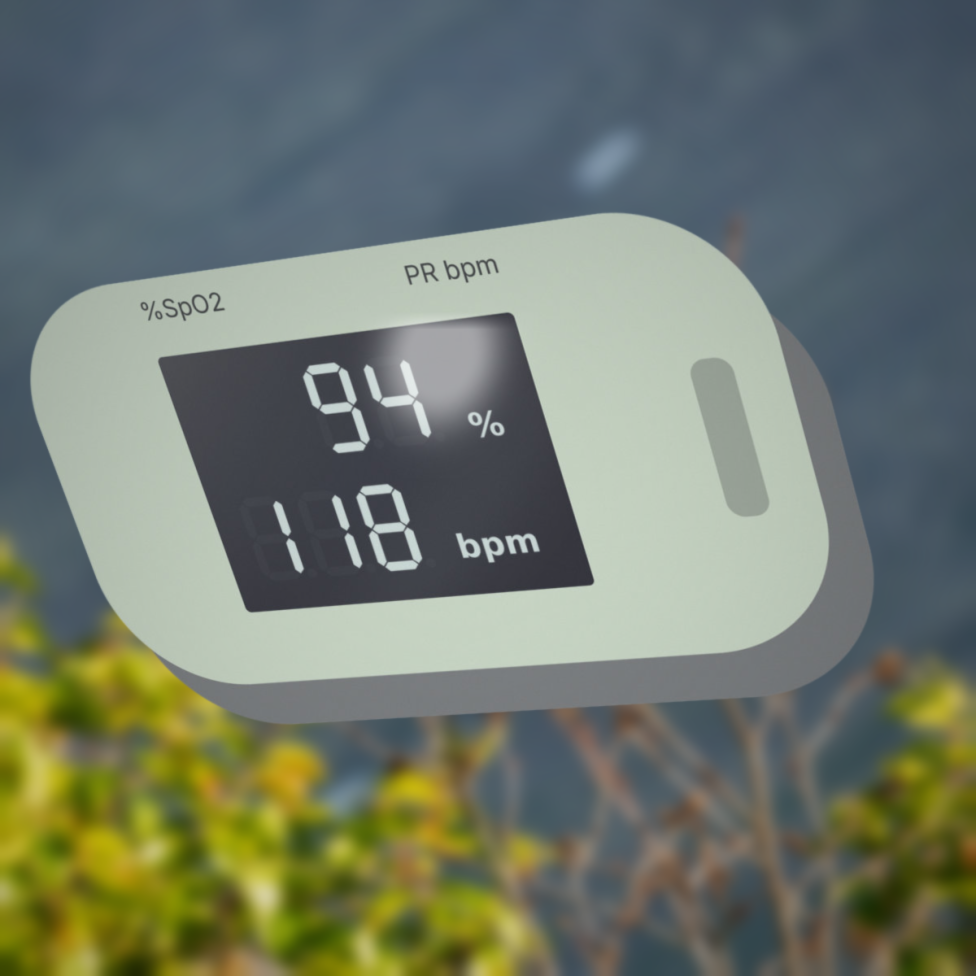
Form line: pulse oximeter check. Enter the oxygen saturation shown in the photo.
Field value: 94 %
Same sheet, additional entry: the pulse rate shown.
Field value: 118 bpm
